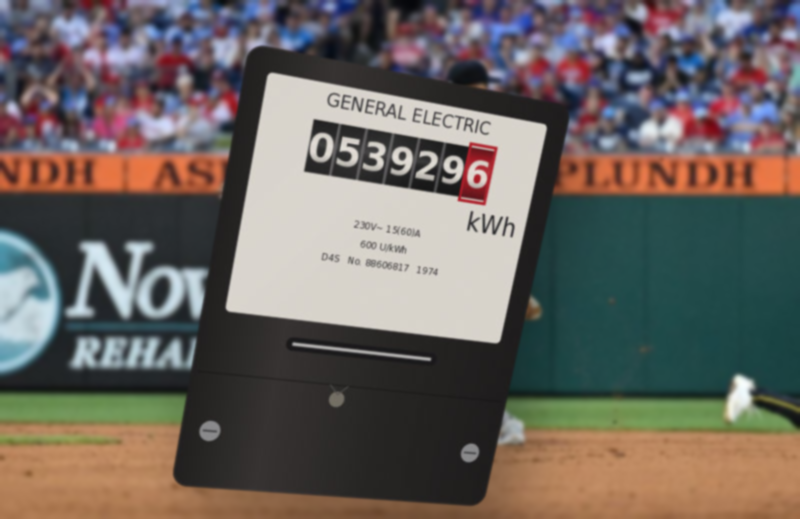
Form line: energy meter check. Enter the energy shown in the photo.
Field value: 53929.6 kWh
